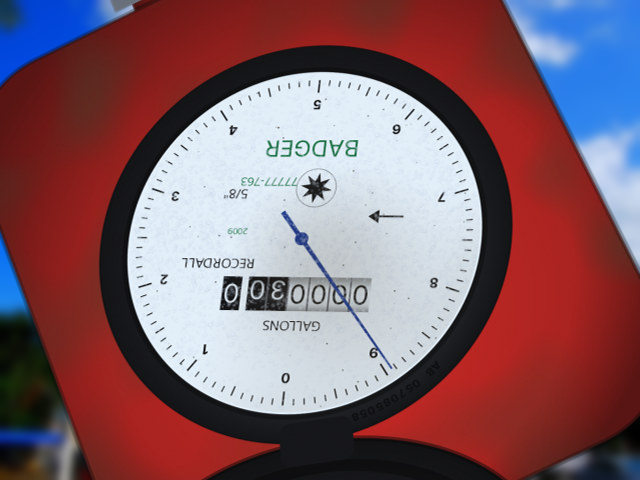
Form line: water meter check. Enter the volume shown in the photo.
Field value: 298.9 gal
